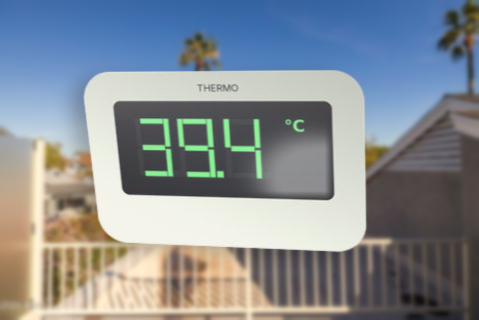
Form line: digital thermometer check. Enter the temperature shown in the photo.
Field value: 39.4 °C
